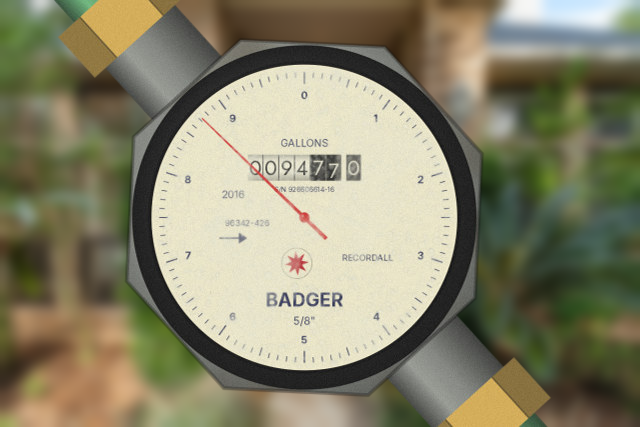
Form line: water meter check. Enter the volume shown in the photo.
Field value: 94768.7 gal
